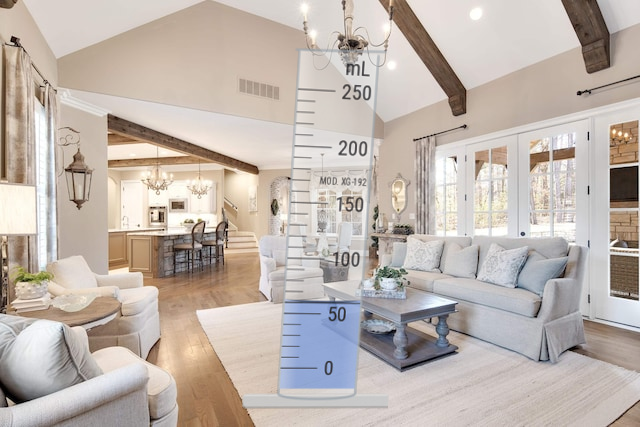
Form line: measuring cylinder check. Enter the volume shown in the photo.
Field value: 60 mL
